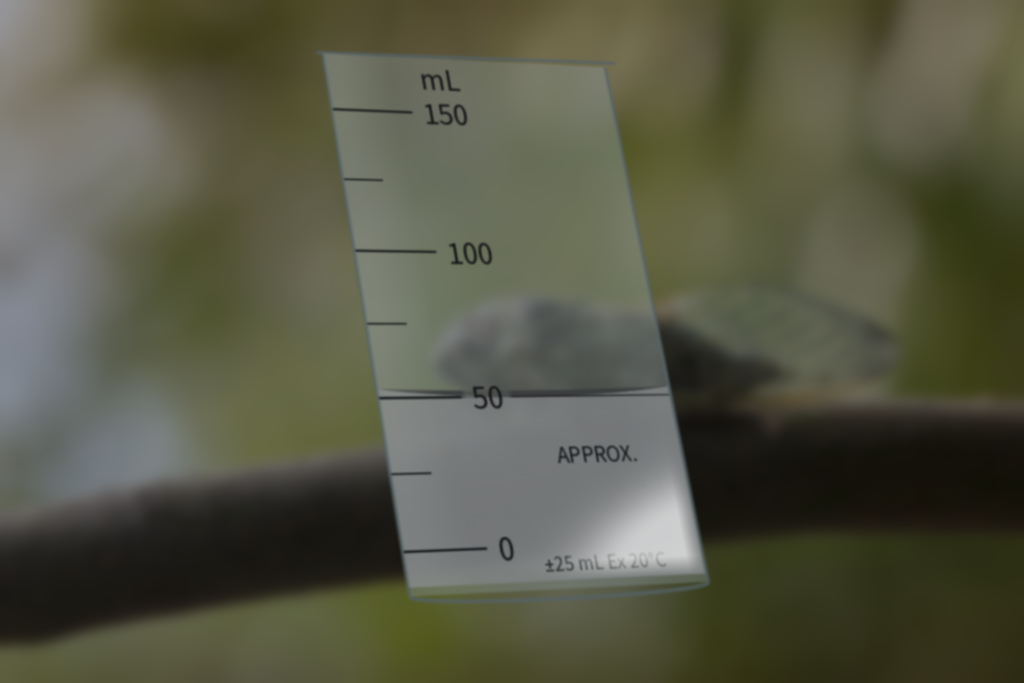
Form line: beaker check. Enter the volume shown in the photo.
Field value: 50 mL
